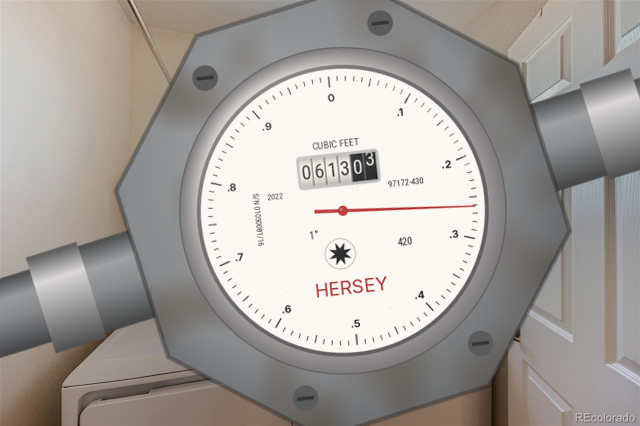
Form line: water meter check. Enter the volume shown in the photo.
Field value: 61303.26 ft³
